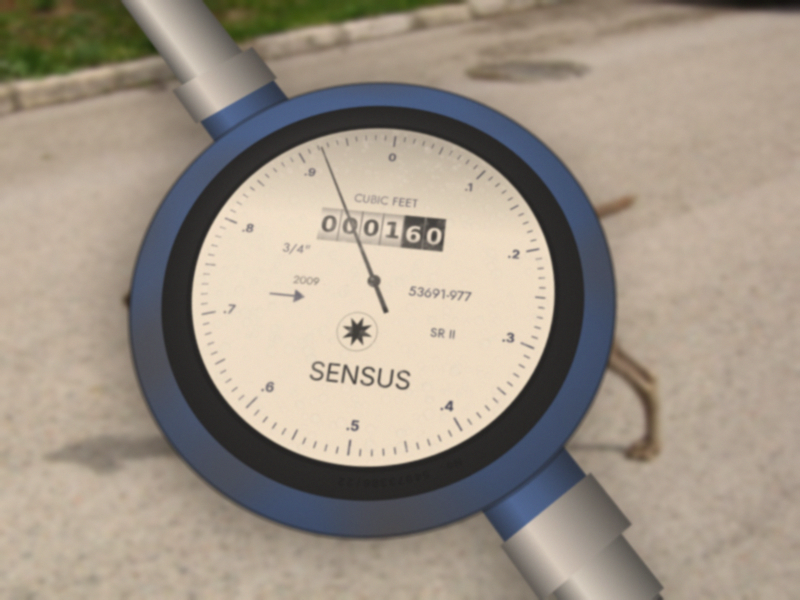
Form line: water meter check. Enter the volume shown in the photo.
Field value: 159.92 ft³
